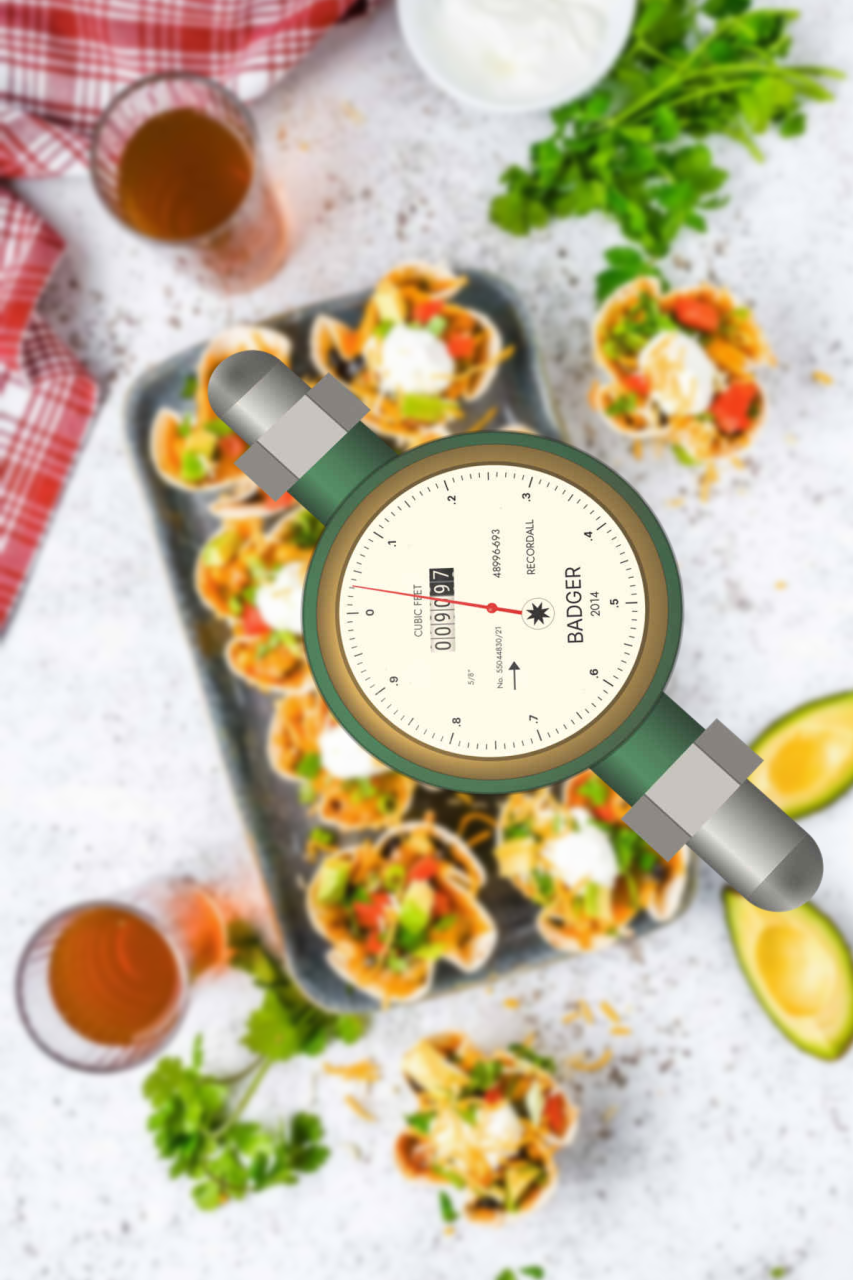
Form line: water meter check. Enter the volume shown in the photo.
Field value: 9097.03 ft³
